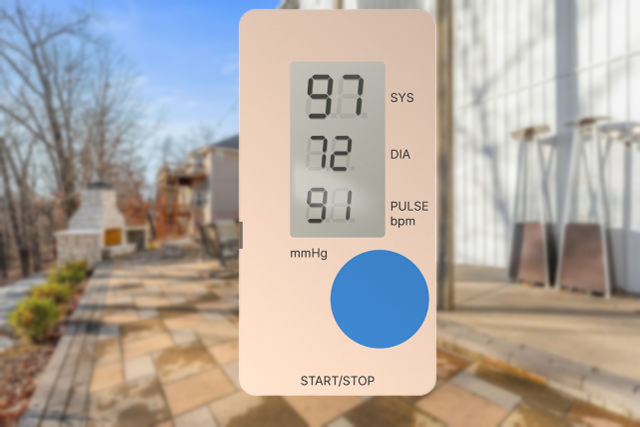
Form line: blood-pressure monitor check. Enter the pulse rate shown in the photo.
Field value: 91 bpm
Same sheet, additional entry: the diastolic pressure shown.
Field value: 72 mmHg
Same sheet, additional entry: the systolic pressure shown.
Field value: 97 mmHg
